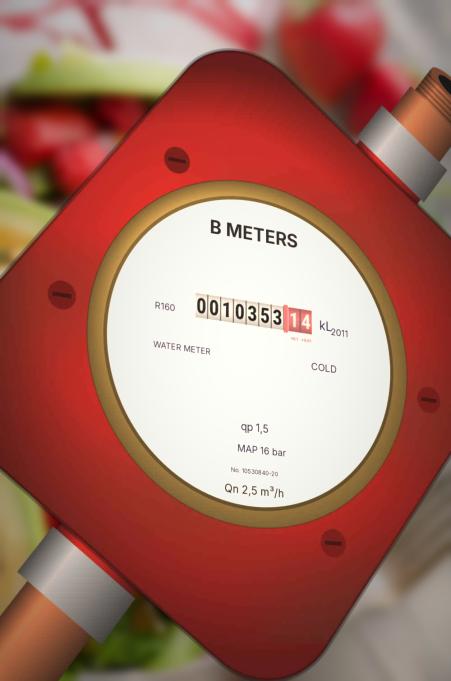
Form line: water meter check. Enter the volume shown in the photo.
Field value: 10353.14 kL
